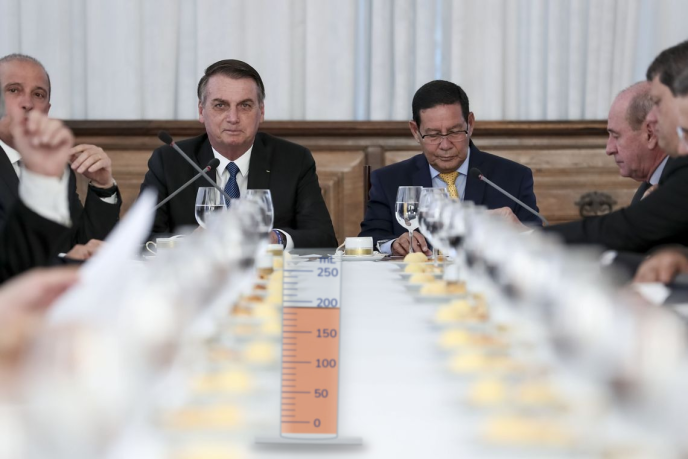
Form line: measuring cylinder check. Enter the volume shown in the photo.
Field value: 190 mL
